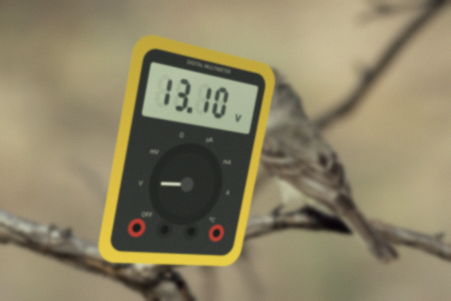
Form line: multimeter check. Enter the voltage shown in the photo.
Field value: 13.10 V
